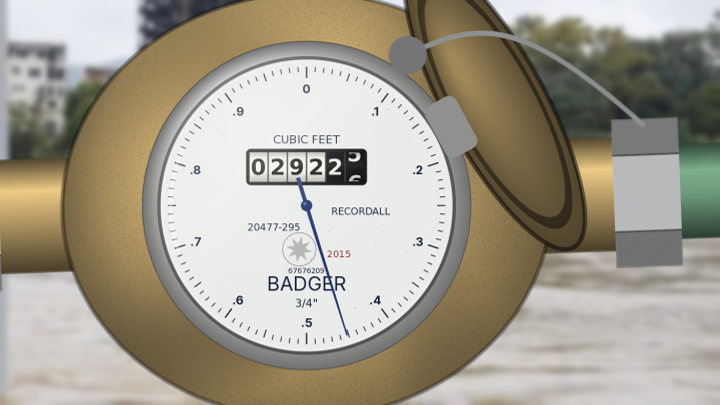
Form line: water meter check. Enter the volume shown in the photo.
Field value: 29225.45 ft³
